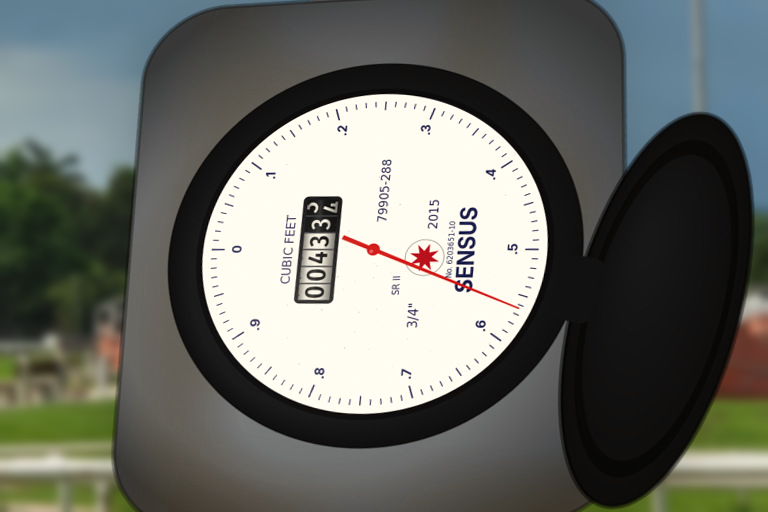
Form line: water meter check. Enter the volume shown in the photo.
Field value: 4333.56 ft³
